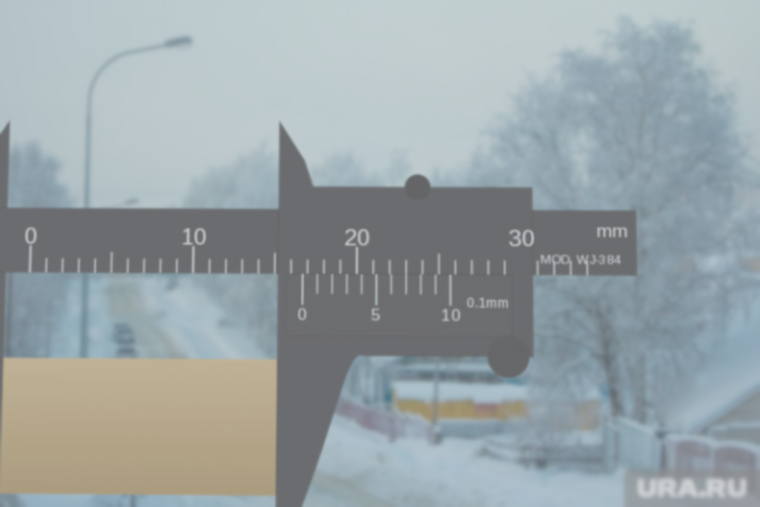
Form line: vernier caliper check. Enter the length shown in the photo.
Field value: 16.7 mm
